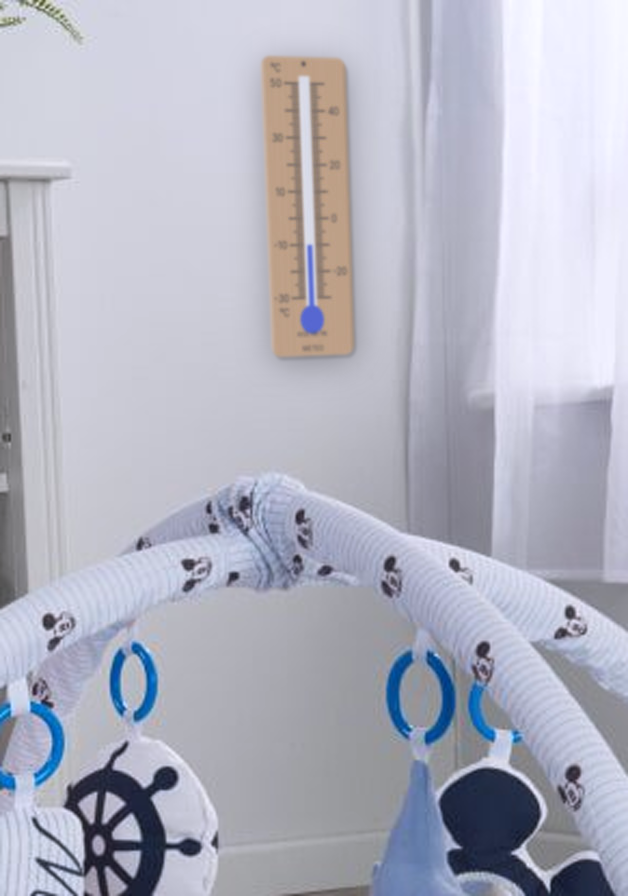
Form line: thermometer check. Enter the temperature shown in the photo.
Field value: -10 °C
